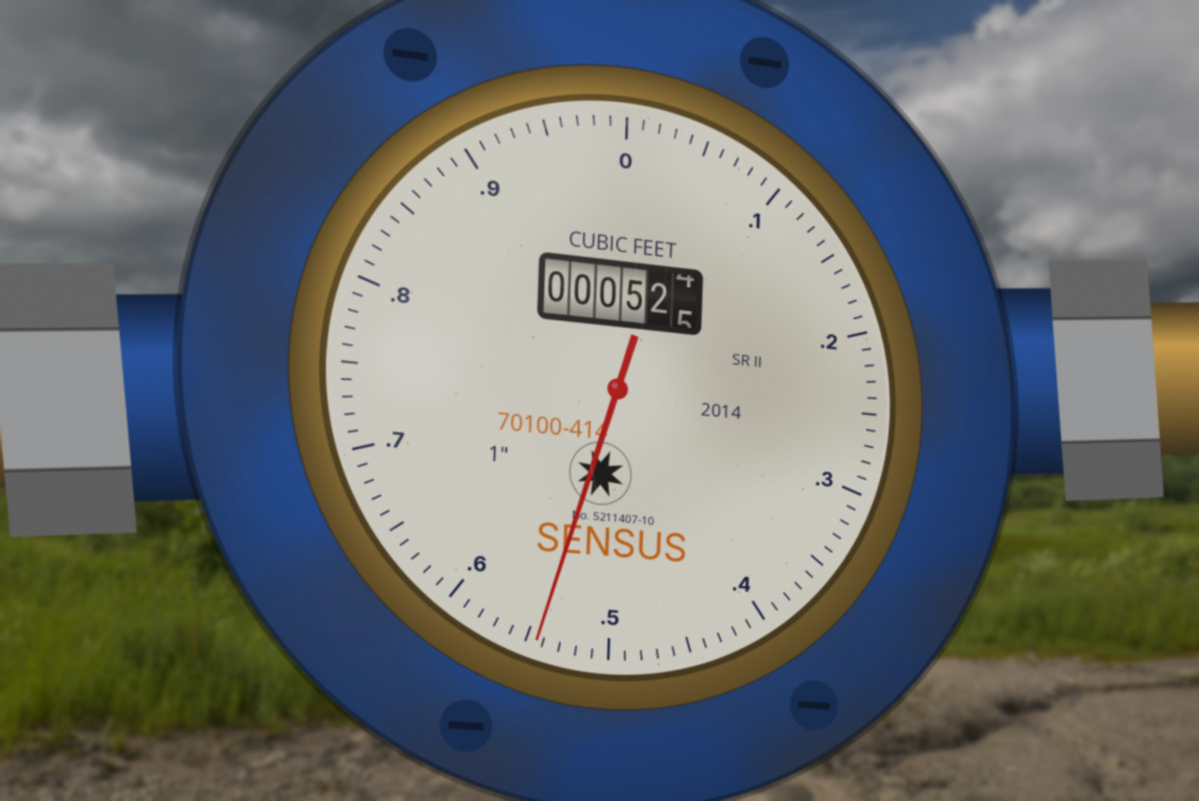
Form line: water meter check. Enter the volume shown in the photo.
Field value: 524.54 ft³
